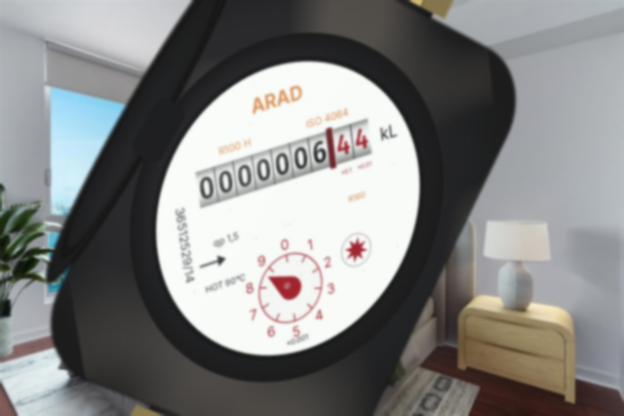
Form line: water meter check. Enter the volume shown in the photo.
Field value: 6.448 kL
